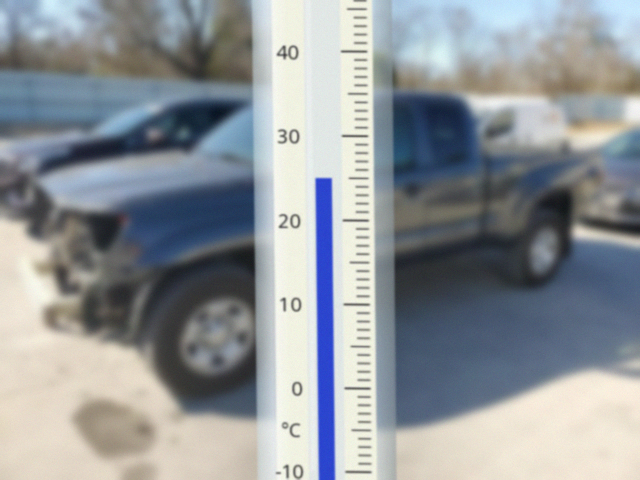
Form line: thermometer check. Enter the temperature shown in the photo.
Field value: 25 °C
